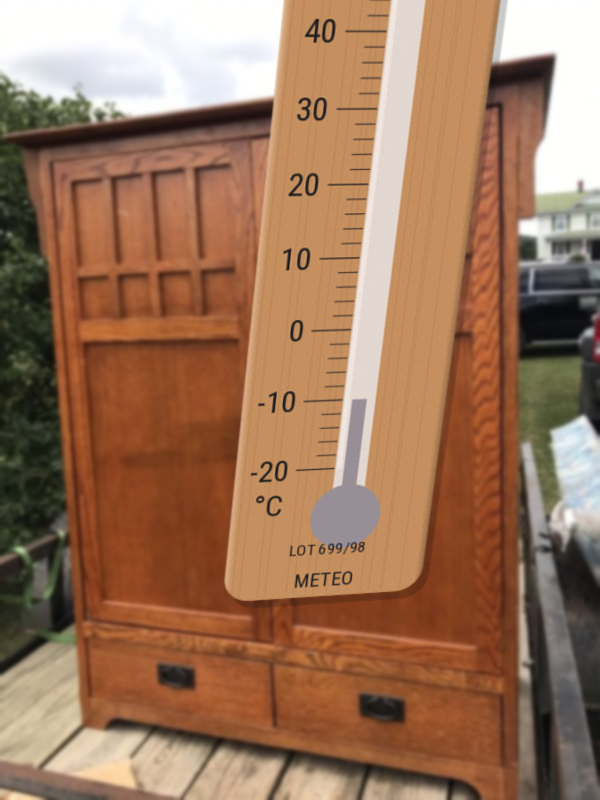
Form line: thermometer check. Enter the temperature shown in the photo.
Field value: -10 °C
